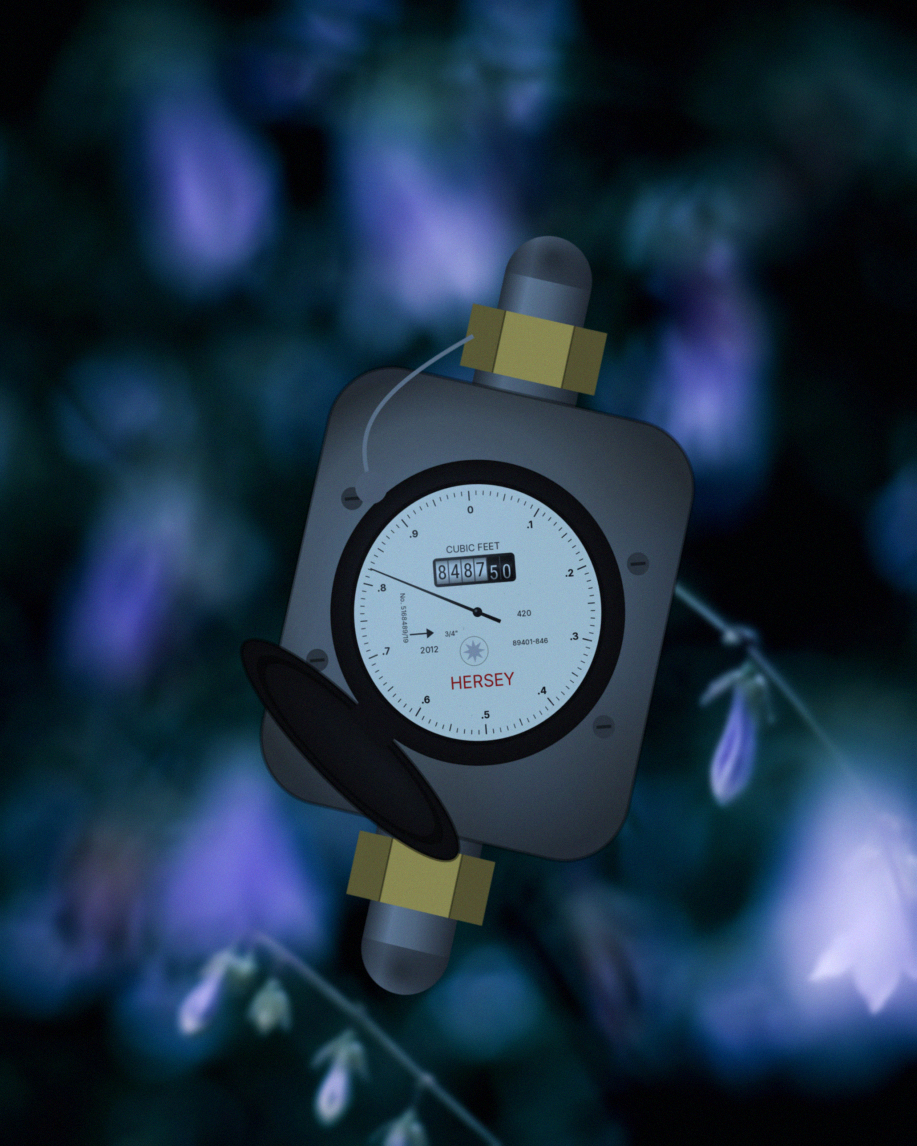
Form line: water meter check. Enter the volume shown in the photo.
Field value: 848749.82 ft³
